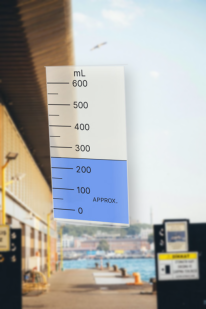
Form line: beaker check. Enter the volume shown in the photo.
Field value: 250 mL
